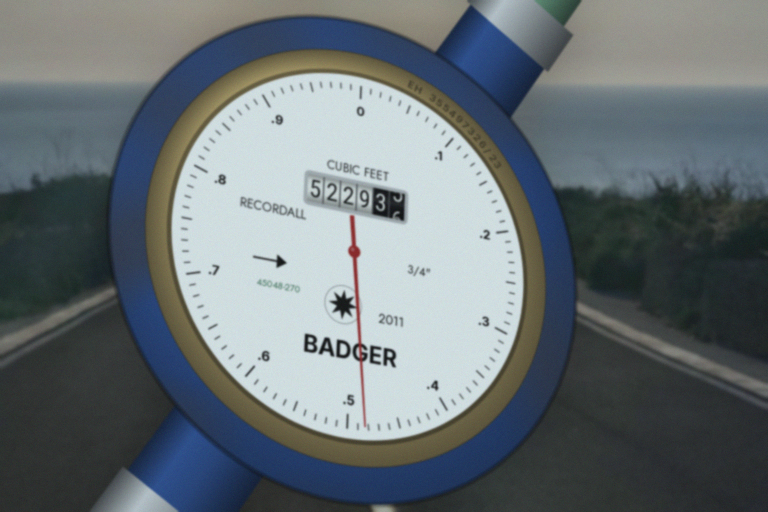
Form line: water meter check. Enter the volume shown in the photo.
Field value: 522935.48 ft³
